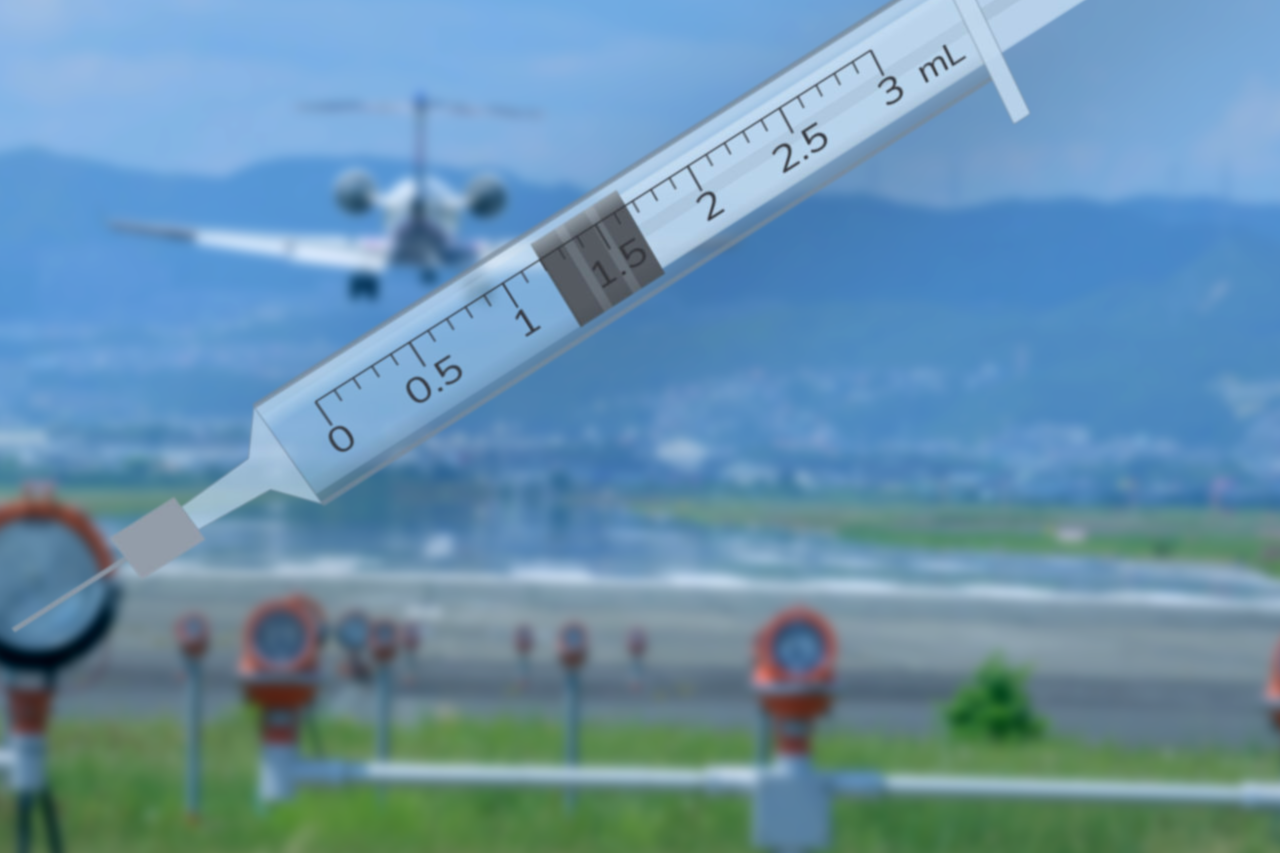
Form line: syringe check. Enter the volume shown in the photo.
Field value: 1.2 mL
